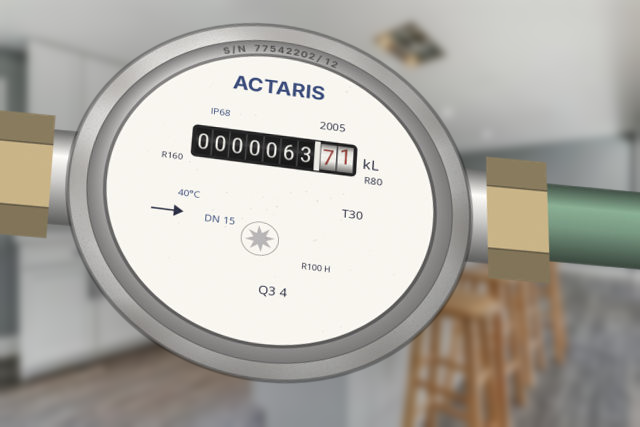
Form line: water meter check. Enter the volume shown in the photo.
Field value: 63.71 kL
